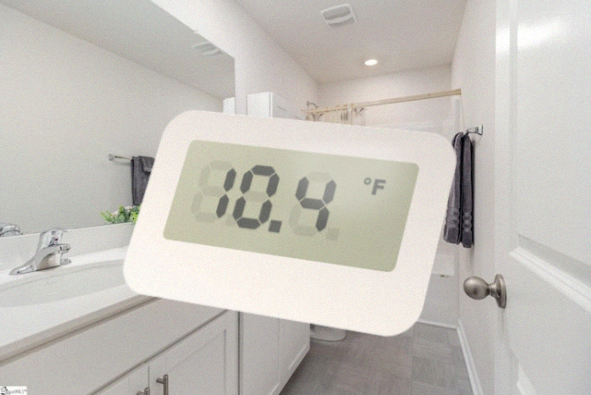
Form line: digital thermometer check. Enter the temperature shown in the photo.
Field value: 10.4 °F
